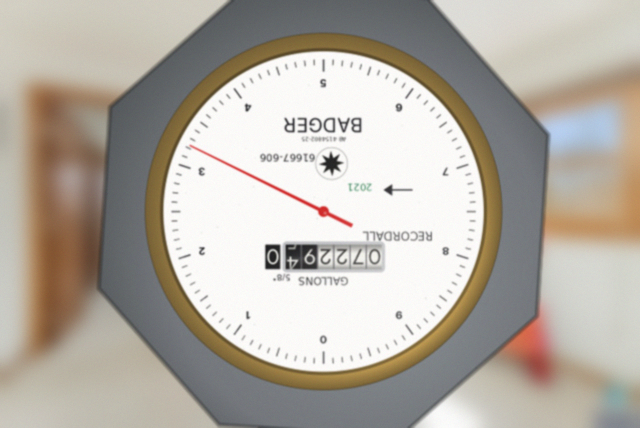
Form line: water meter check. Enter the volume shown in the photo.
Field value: 722943.2 gal
